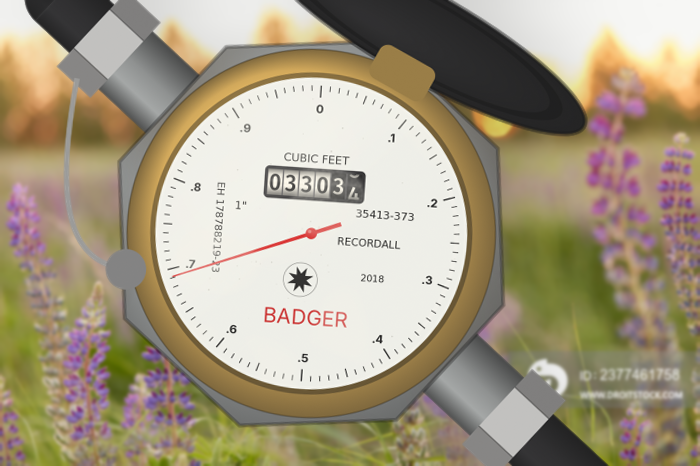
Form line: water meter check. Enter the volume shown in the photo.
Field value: 33033.69 ft³
